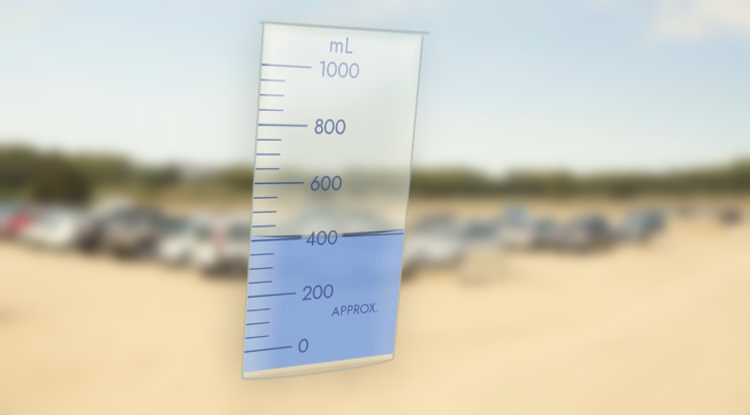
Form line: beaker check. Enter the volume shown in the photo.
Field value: 400 mL
